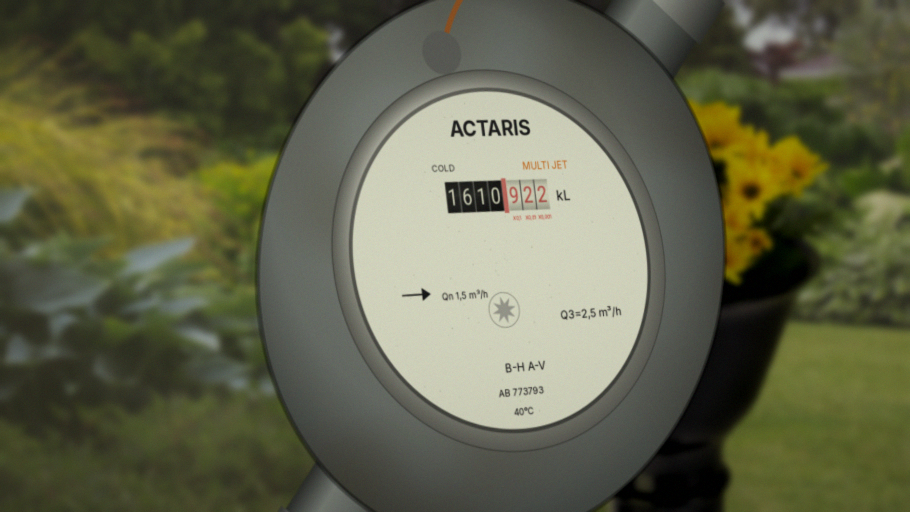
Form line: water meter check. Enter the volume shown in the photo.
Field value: 1610.922 kL
